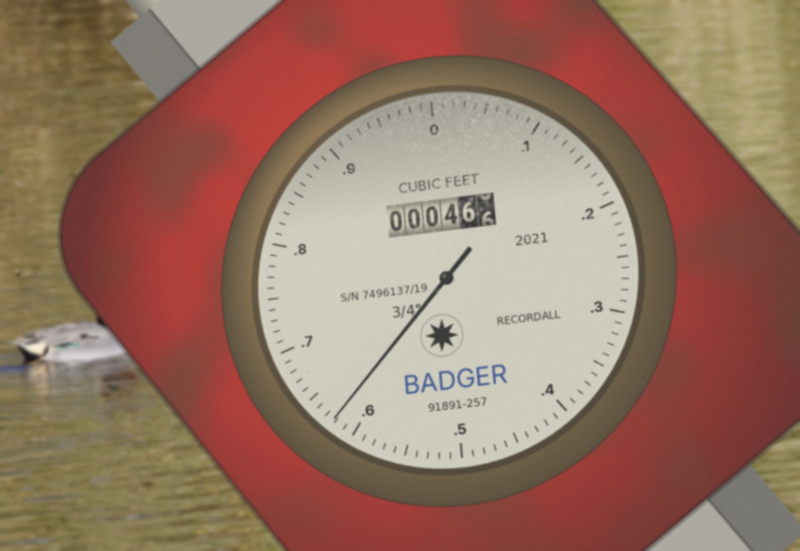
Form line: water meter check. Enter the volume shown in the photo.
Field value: 465.62 ft³
